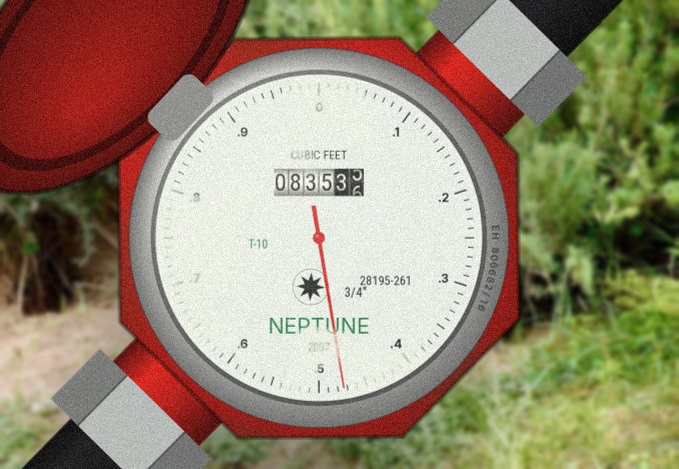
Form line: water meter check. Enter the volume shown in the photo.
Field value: 83535.47 ft³
